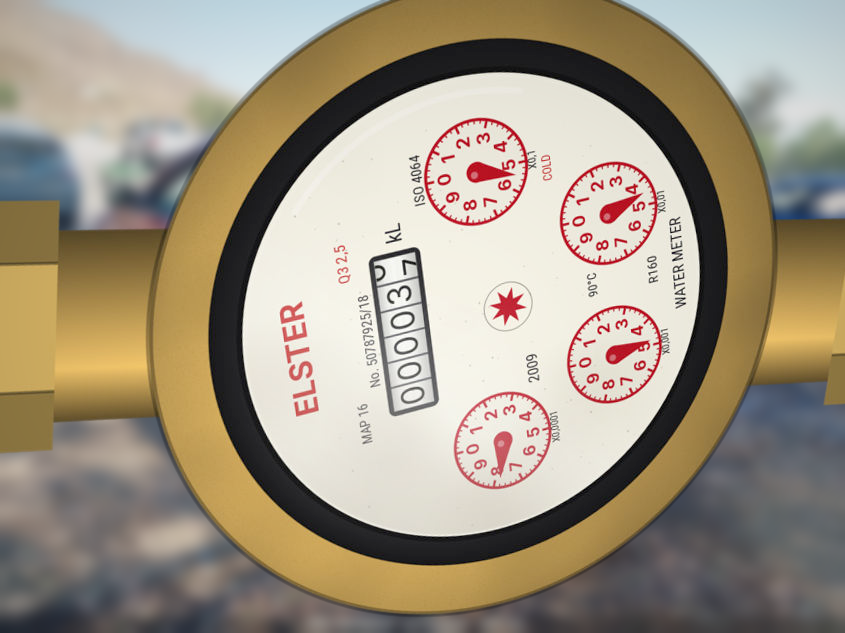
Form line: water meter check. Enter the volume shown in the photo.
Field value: 36.5447 kL
